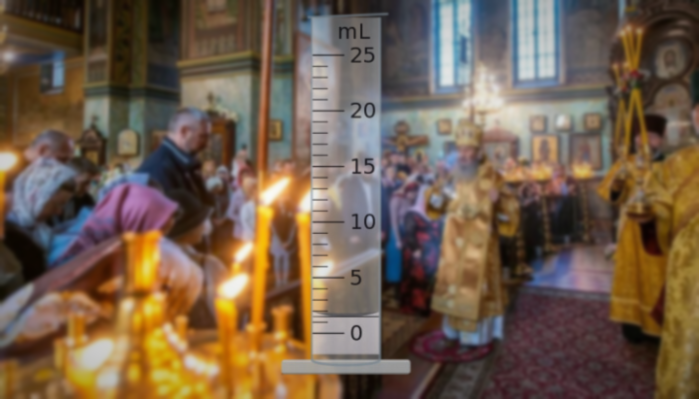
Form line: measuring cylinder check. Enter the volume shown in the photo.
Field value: 1.5 mL
